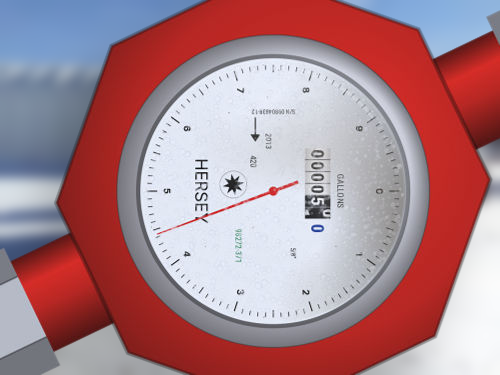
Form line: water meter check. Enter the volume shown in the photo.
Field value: 504.4 gal
